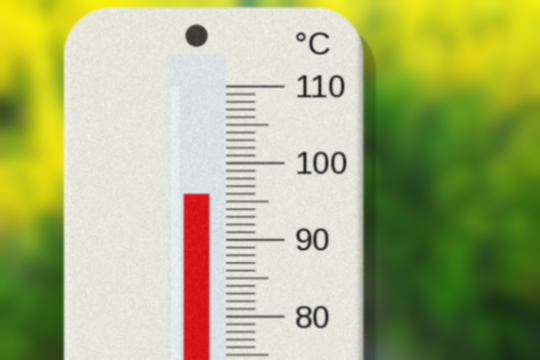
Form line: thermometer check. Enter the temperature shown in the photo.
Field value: 96 °C
